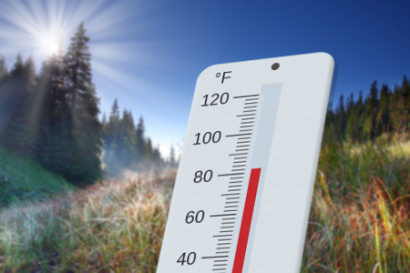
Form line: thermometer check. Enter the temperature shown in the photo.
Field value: 82 °F
